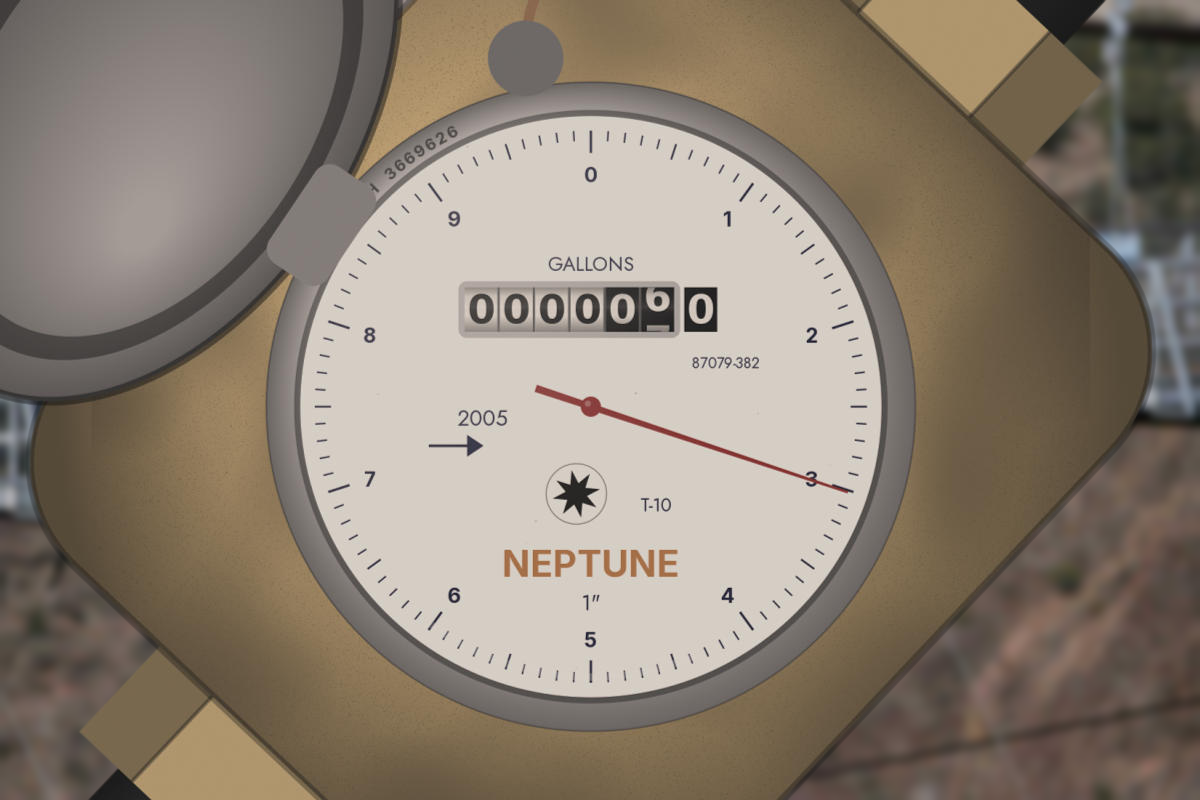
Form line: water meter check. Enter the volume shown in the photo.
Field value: 63.0 gal
